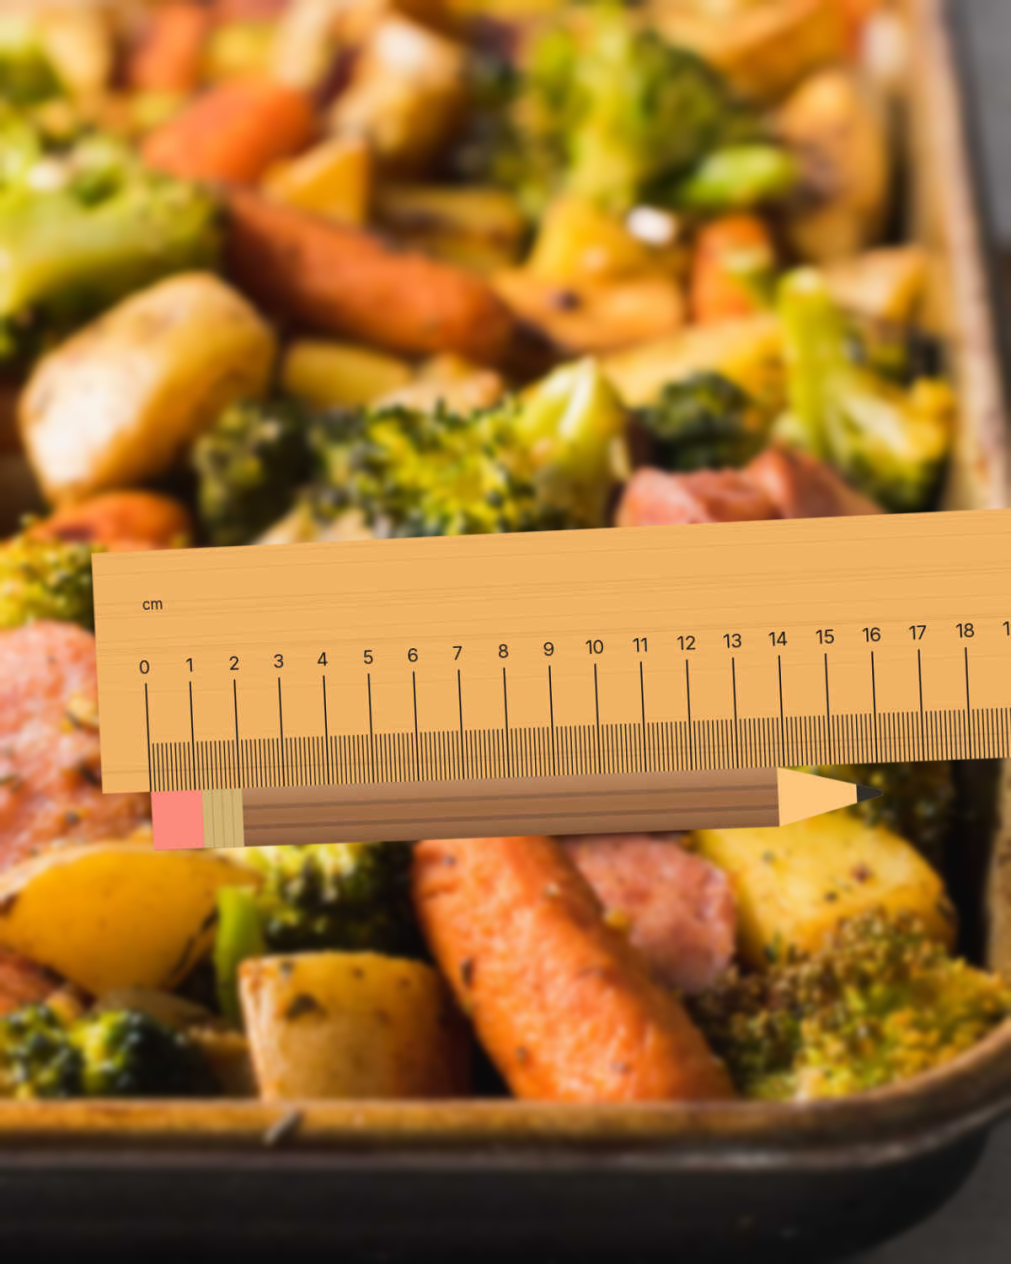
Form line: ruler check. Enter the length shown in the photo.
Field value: 16.1 cm
